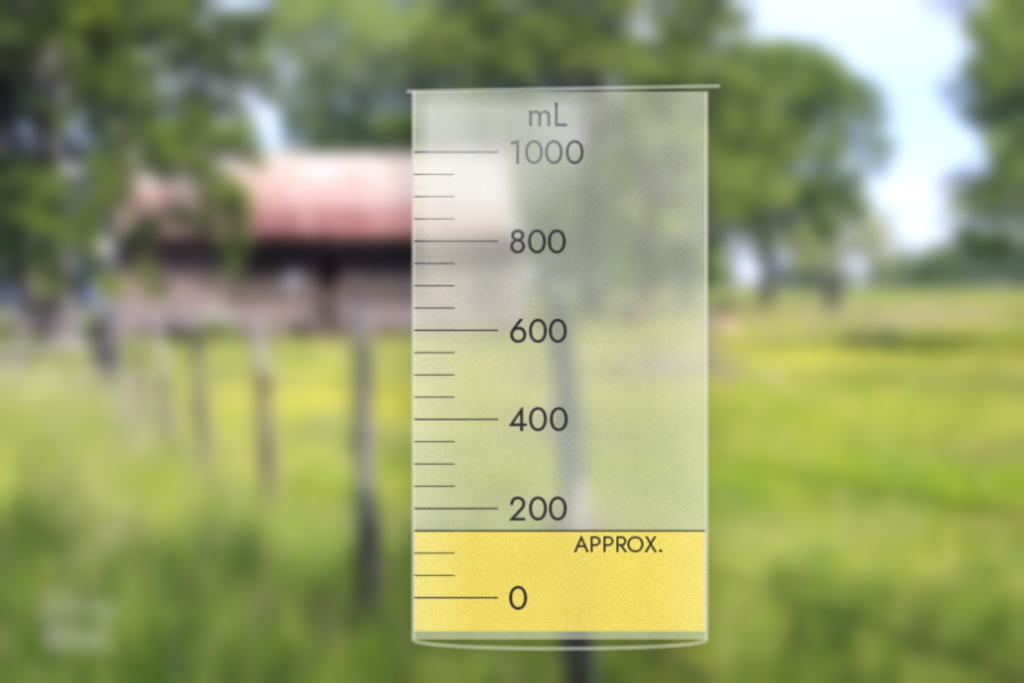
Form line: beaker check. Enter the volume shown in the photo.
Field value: 150 mL
